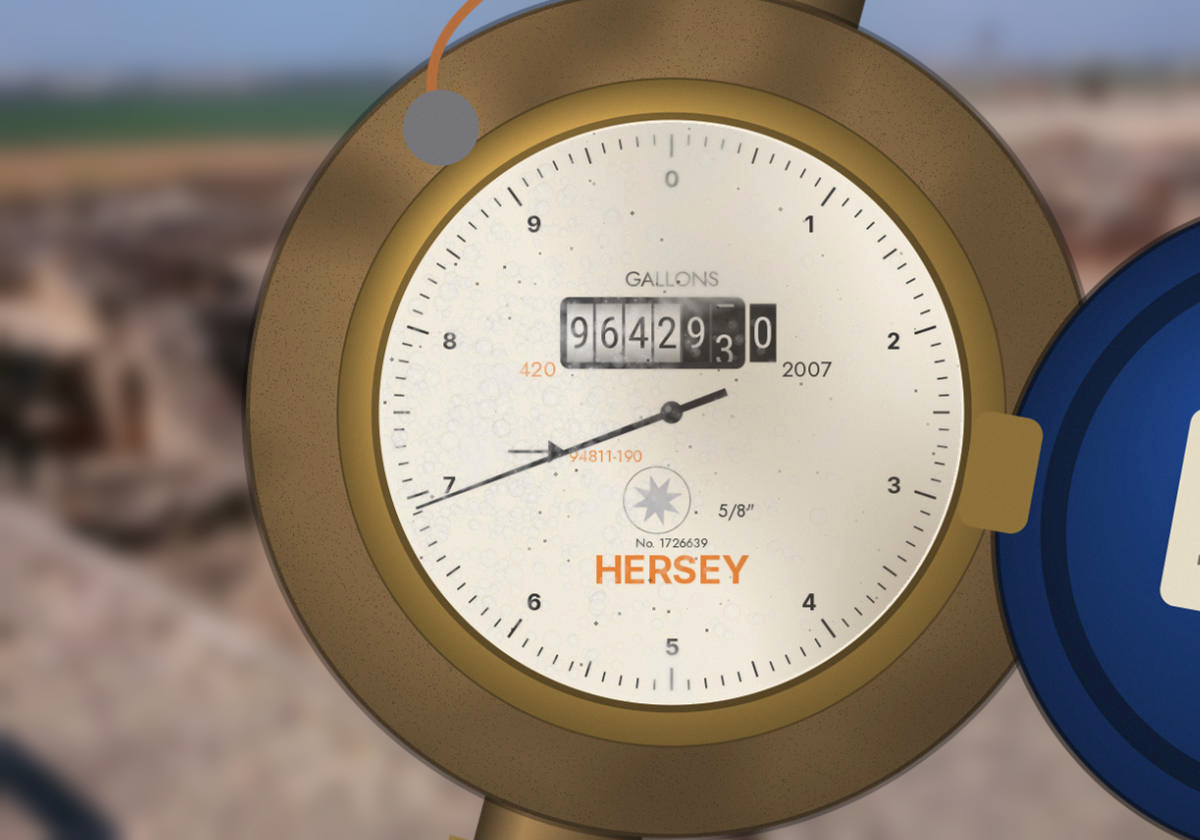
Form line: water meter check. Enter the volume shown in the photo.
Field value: 9642926.9 gal
